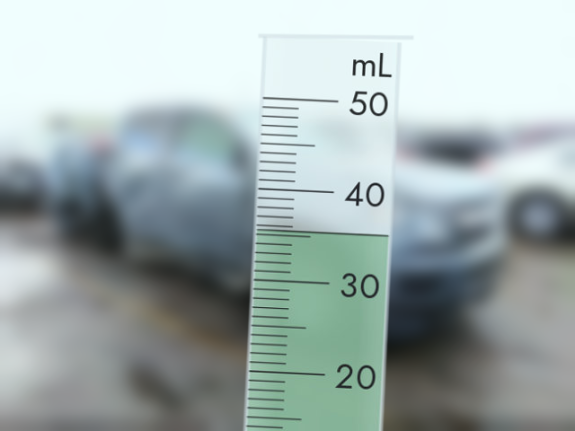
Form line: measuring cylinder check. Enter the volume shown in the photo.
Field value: 35.5 mL
